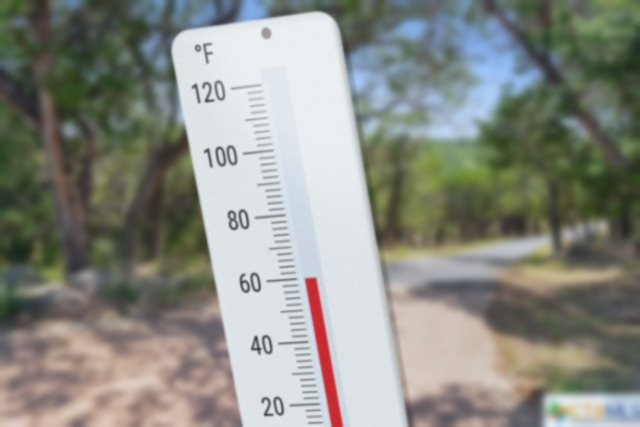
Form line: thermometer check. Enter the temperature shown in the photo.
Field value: 60 °F
